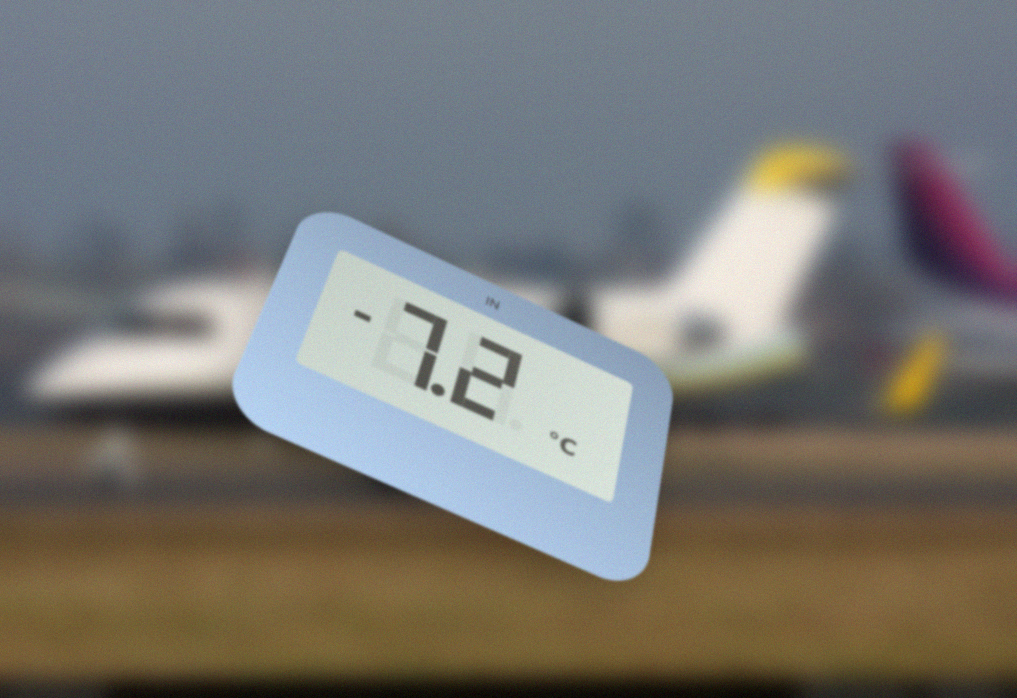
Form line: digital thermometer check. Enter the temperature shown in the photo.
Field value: -7.2 °C
